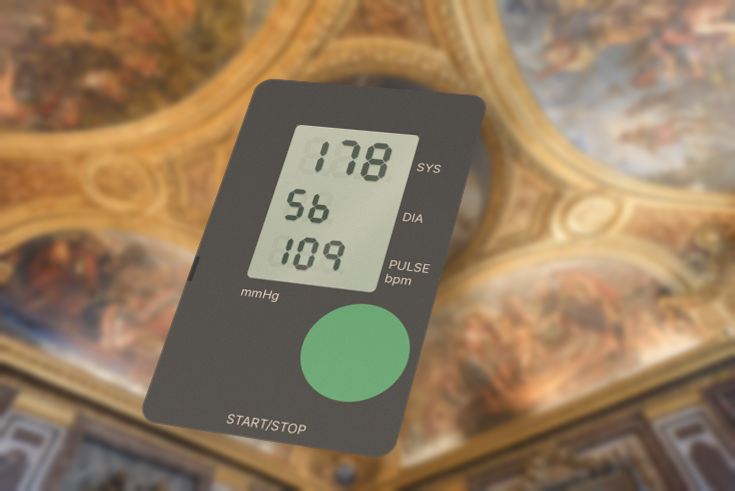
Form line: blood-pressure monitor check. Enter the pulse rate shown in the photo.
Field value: 109 bpm
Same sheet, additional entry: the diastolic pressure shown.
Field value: 56 mmHg
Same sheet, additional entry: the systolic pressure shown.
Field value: 178 mmHg
